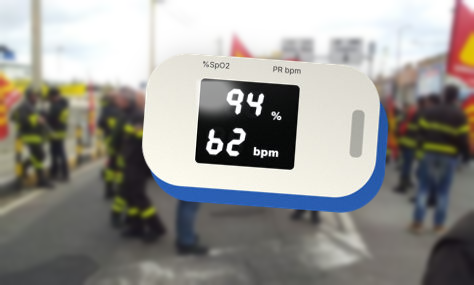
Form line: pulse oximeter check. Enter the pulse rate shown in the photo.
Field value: 62 bpm
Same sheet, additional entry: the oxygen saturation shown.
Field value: 94 %
